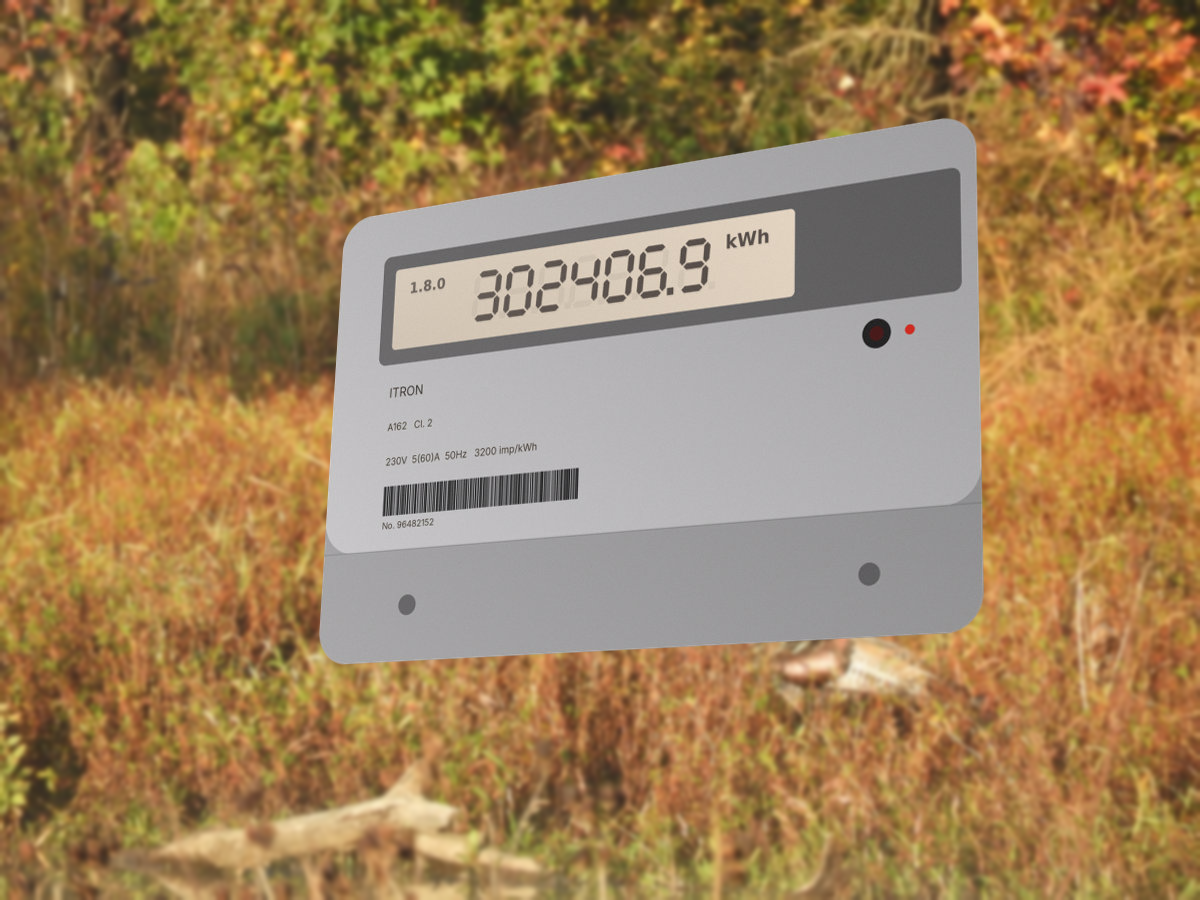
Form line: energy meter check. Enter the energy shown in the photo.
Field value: 302406.9 kWh
